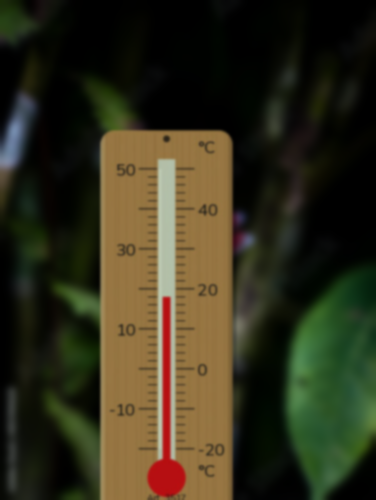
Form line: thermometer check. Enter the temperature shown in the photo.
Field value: 18 °C
